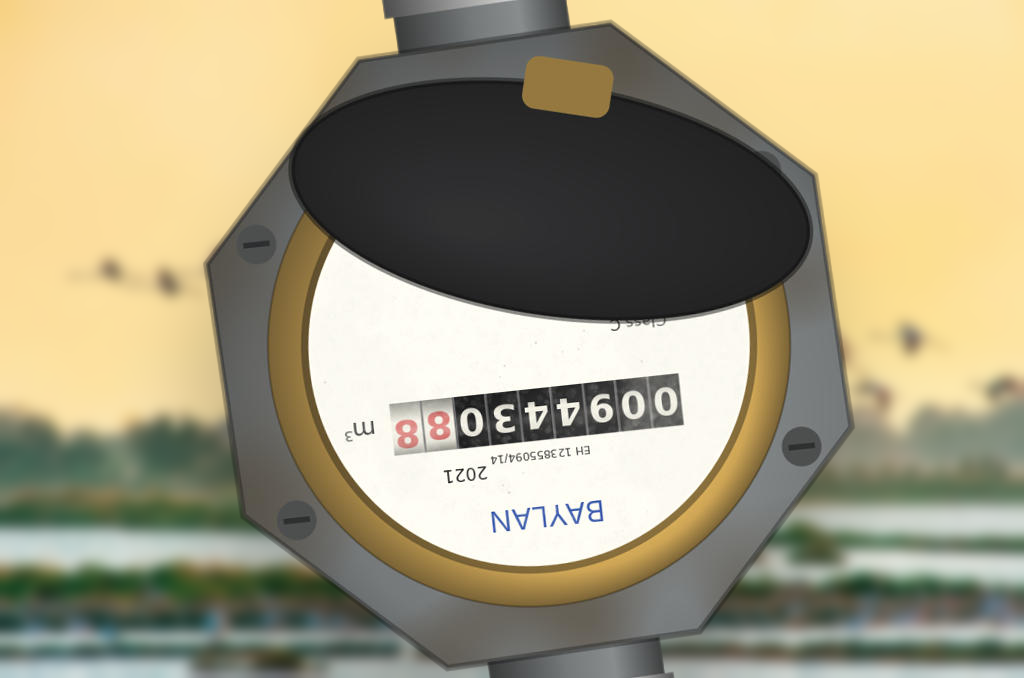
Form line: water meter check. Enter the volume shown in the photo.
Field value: 94430.88 m³
